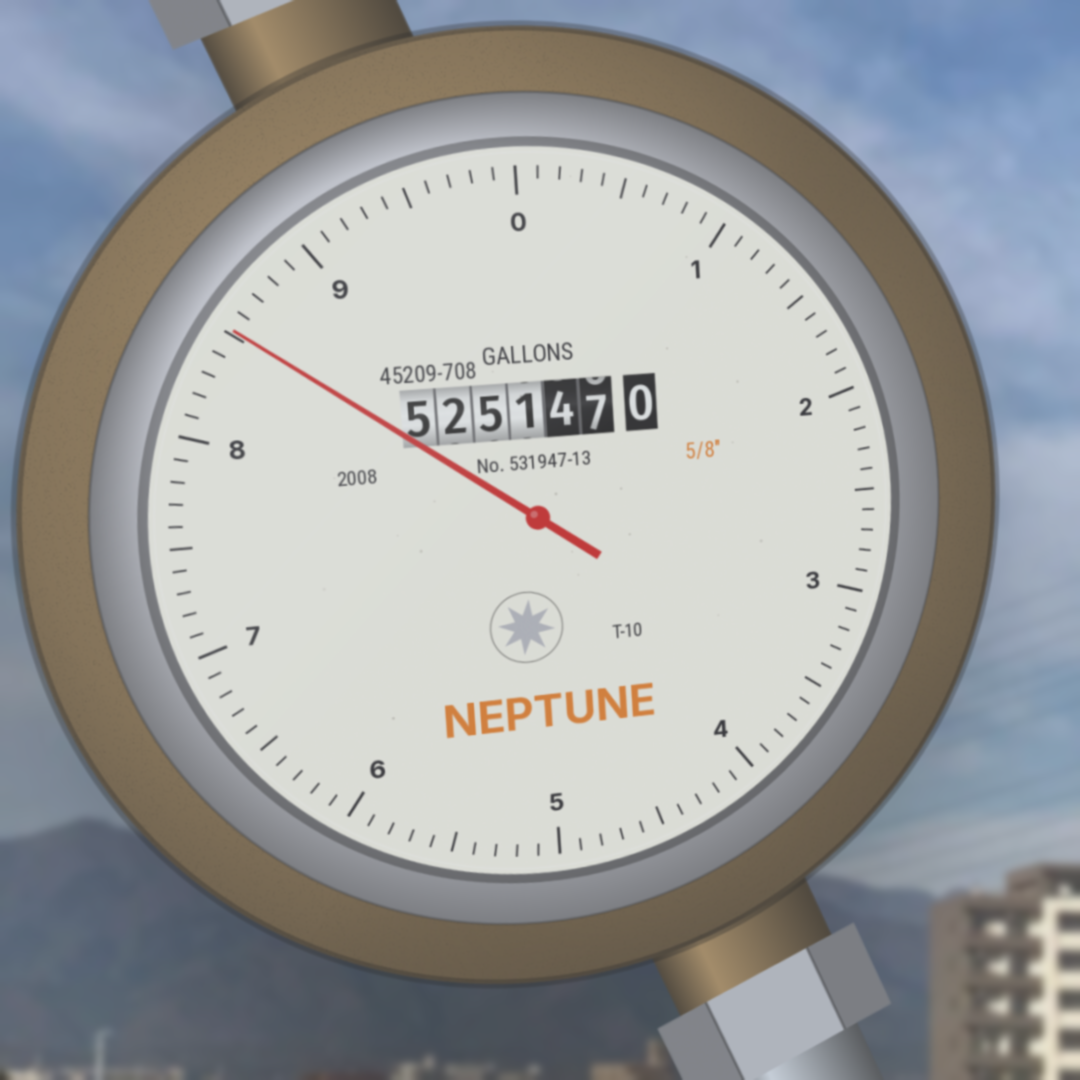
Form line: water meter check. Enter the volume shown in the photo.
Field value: 5251468.5 gal
